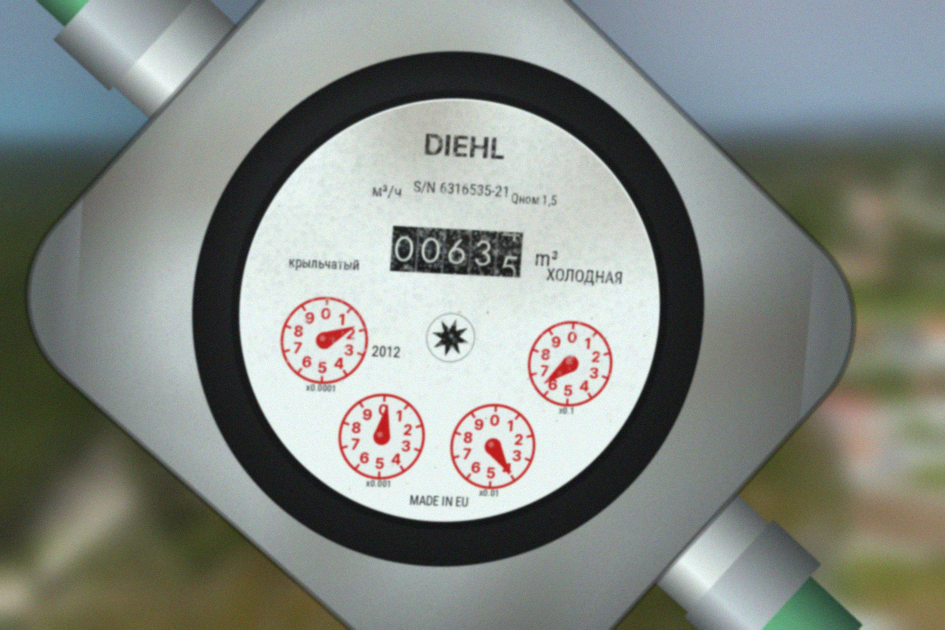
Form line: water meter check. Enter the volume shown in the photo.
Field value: 634.6401 m³
